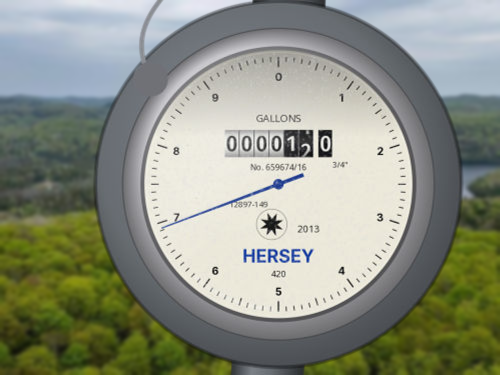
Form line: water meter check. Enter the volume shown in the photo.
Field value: 116.9 gal
